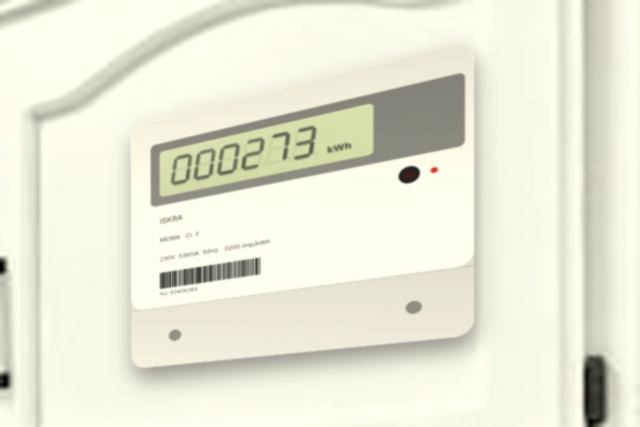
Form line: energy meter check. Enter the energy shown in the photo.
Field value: 273 kWh
